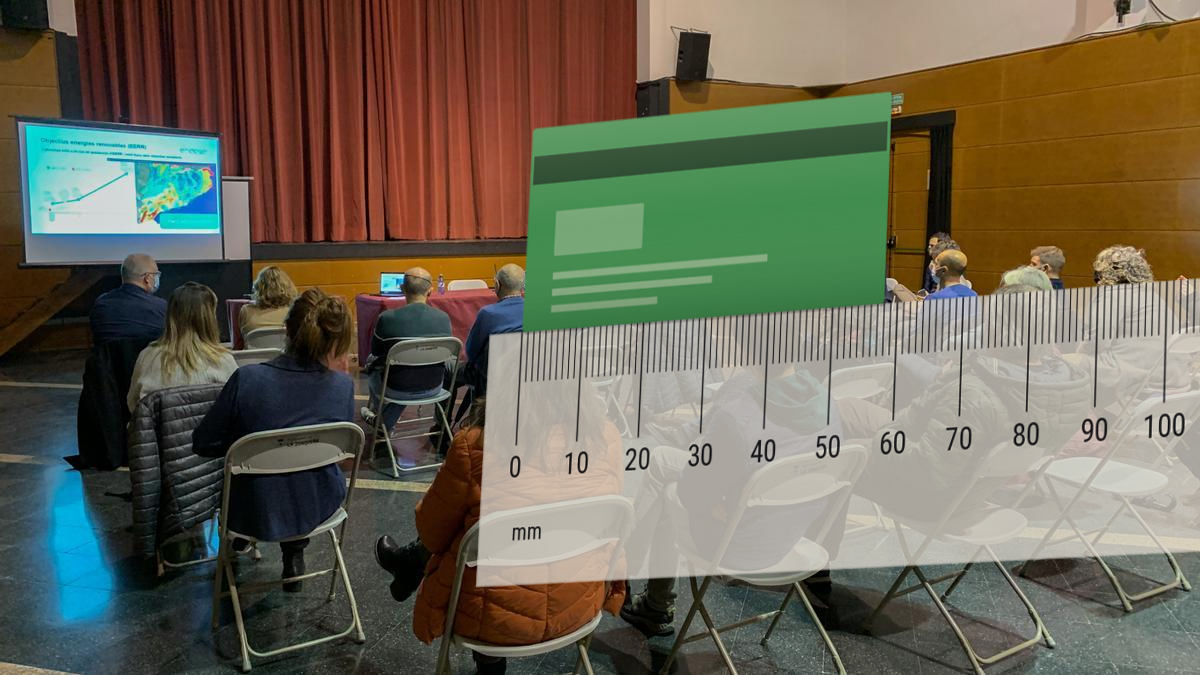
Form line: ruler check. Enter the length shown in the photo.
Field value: 58 mm
